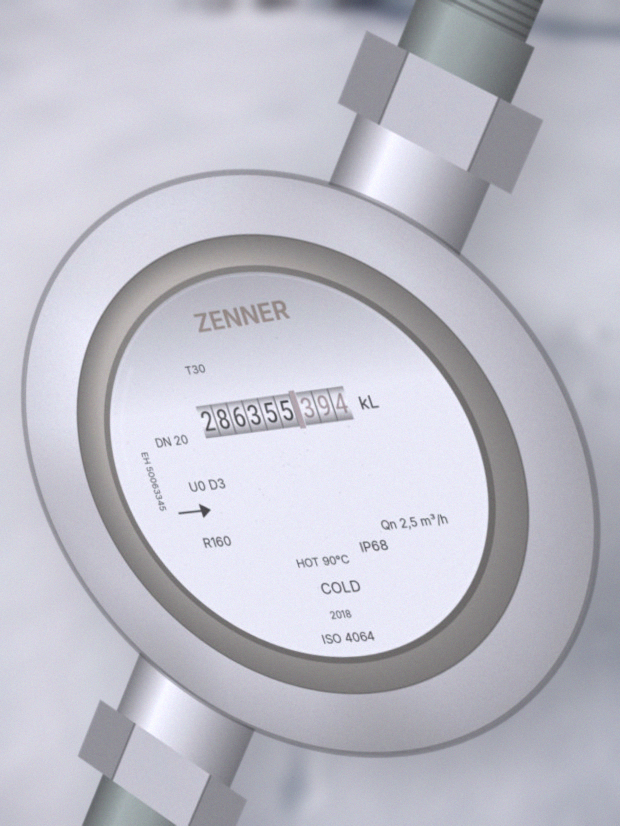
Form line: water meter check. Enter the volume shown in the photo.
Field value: 286355.394 kL
